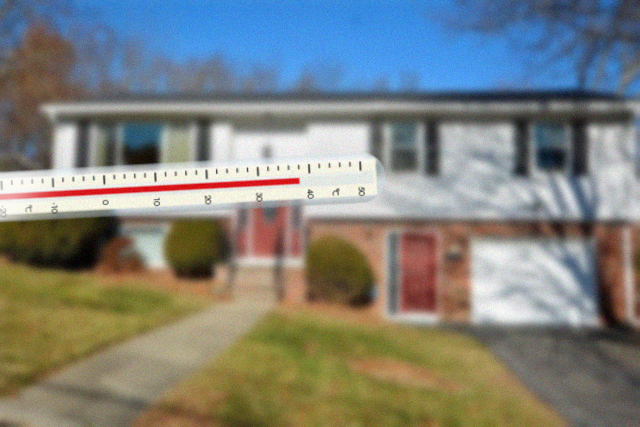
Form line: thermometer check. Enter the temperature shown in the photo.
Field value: 38 °C
